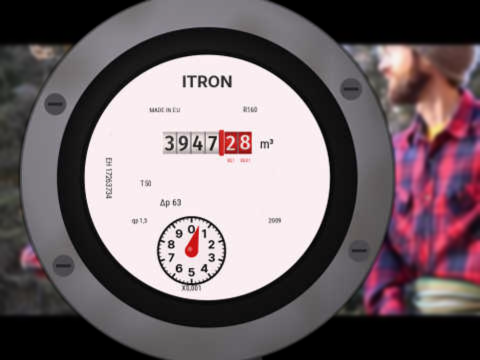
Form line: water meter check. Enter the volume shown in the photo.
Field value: 3947.280 m³
